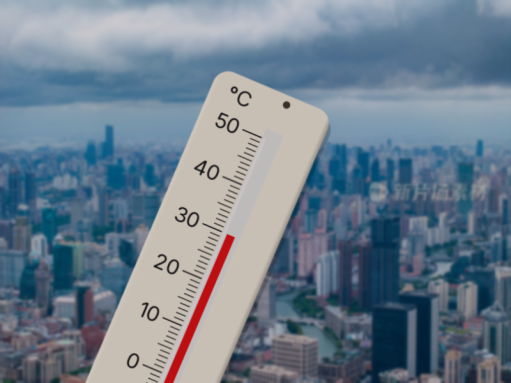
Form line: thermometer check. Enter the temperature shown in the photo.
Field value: 30 °C
